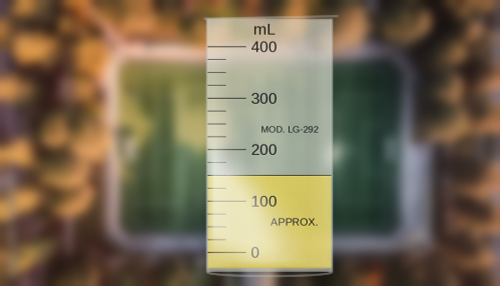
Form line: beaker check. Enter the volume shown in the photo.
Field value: 150 mL
